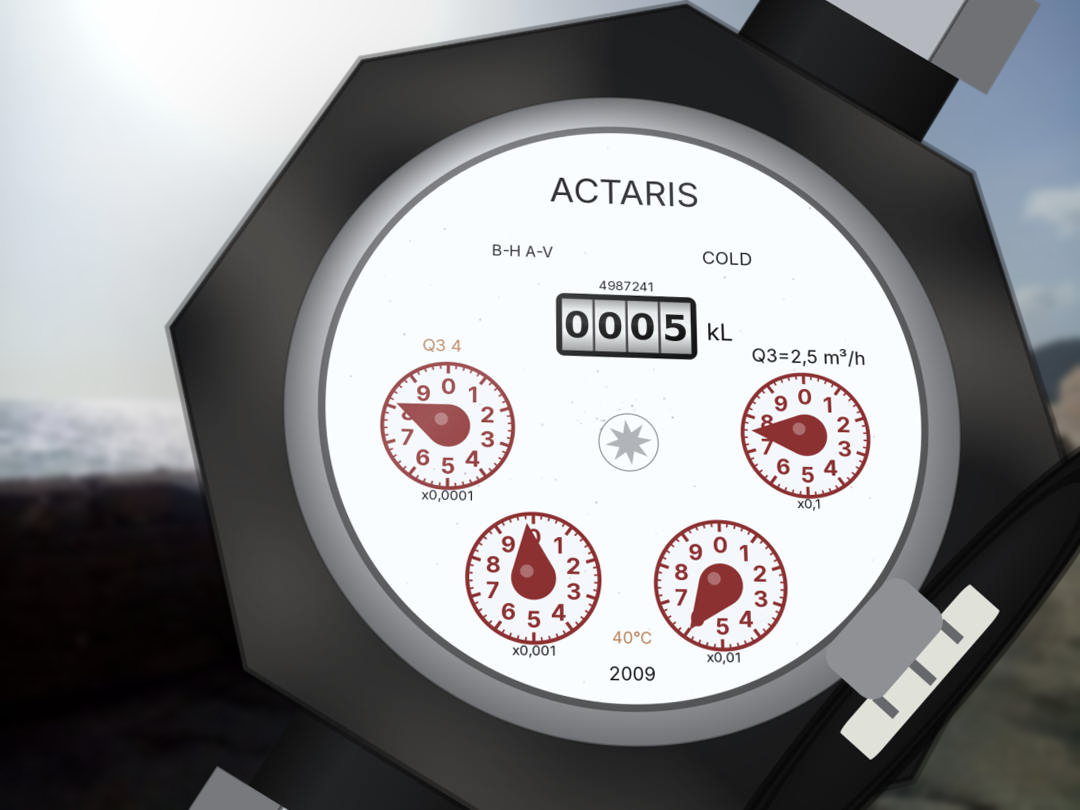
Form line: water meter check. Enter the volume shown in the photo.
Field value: 5.7598 kL
